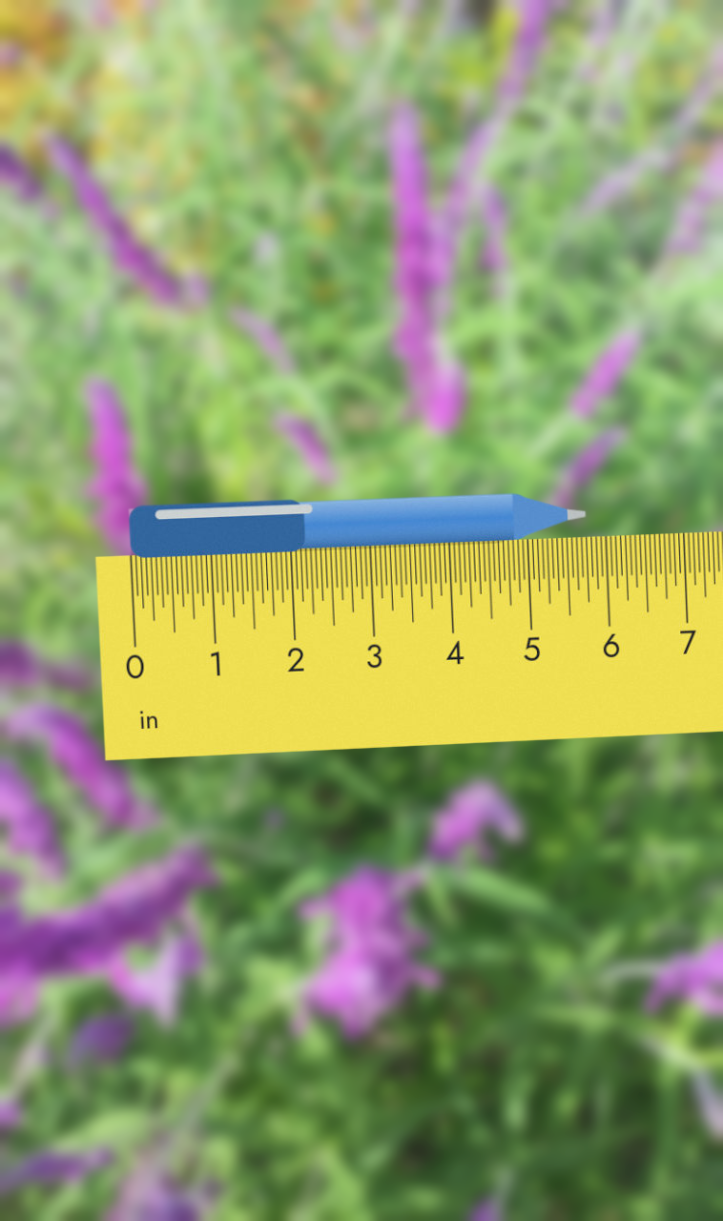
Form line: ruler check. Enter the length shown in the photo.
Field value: 5.75 in
